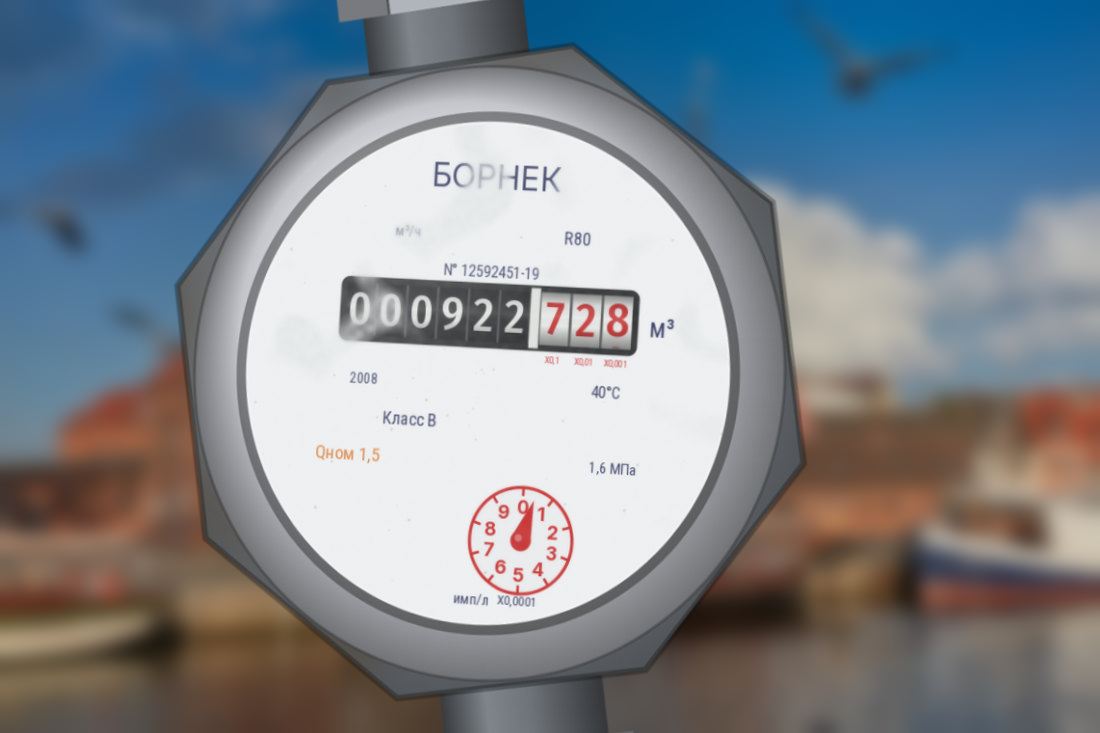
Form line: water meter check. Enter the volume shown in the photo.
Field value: 922.7280 m³
